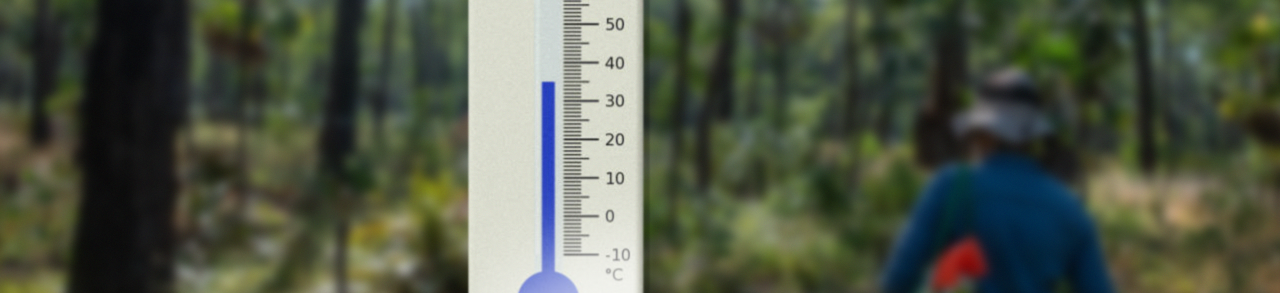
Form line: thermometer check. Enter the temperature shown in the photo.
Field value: 35 °C
